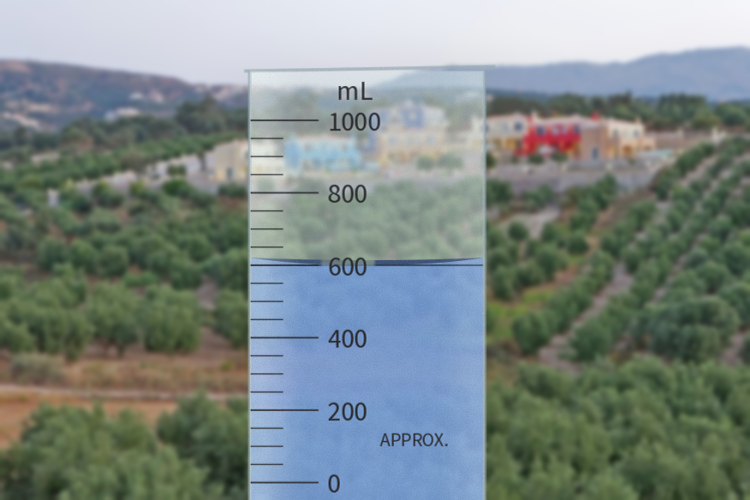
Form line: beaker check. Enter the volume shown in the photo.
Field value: 600 mL
